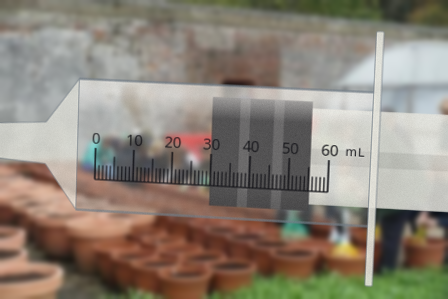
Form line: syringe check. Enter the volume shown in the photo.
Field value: 30 mL
